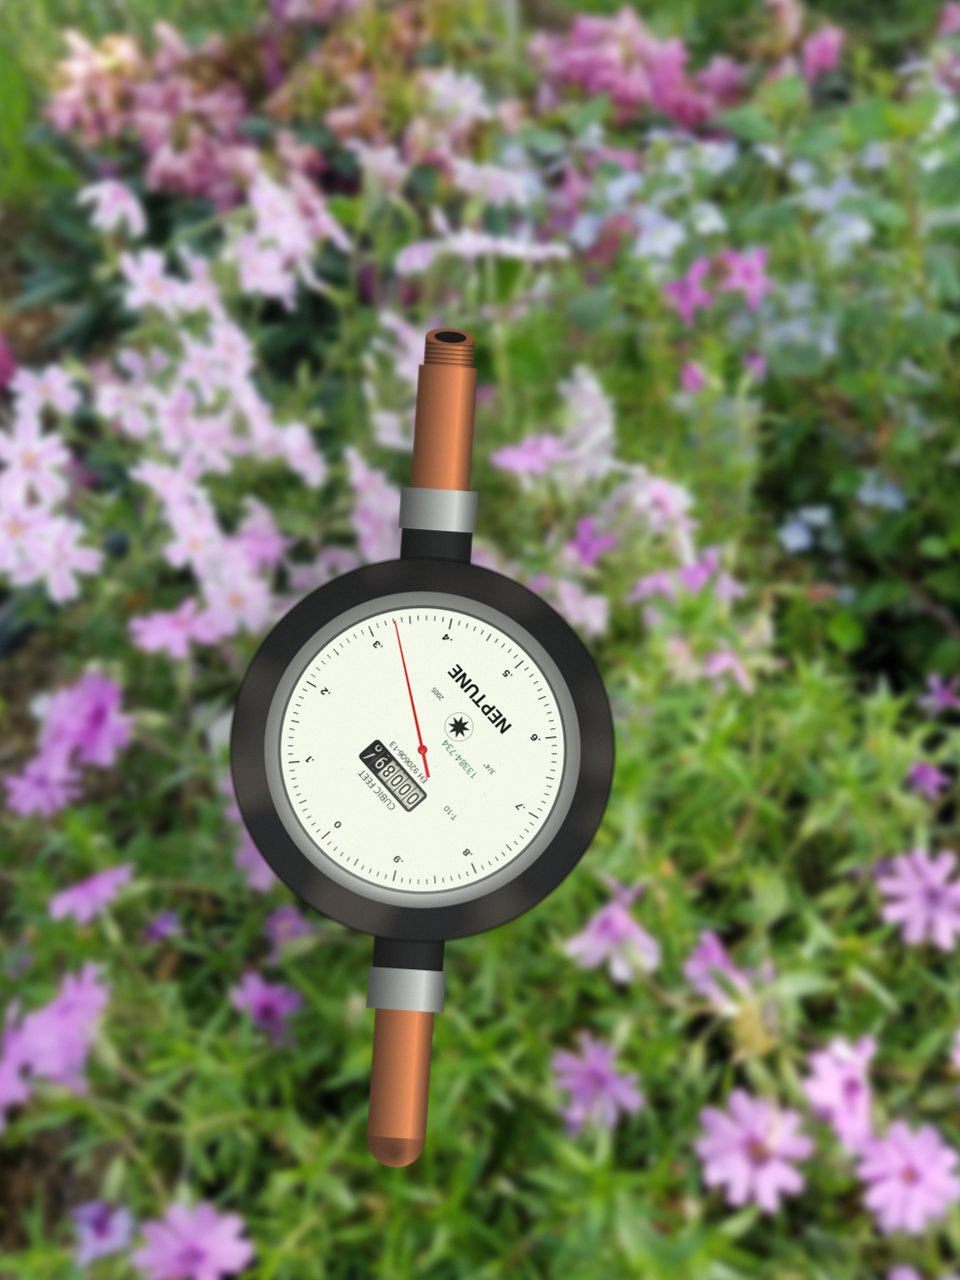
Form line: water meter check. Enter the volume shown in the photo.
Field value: 897.33 ft³
